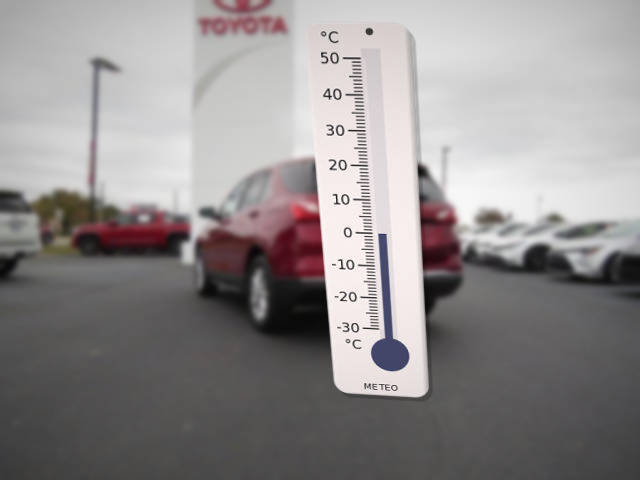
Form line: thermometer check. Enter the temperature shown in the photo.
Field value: 0 °C
